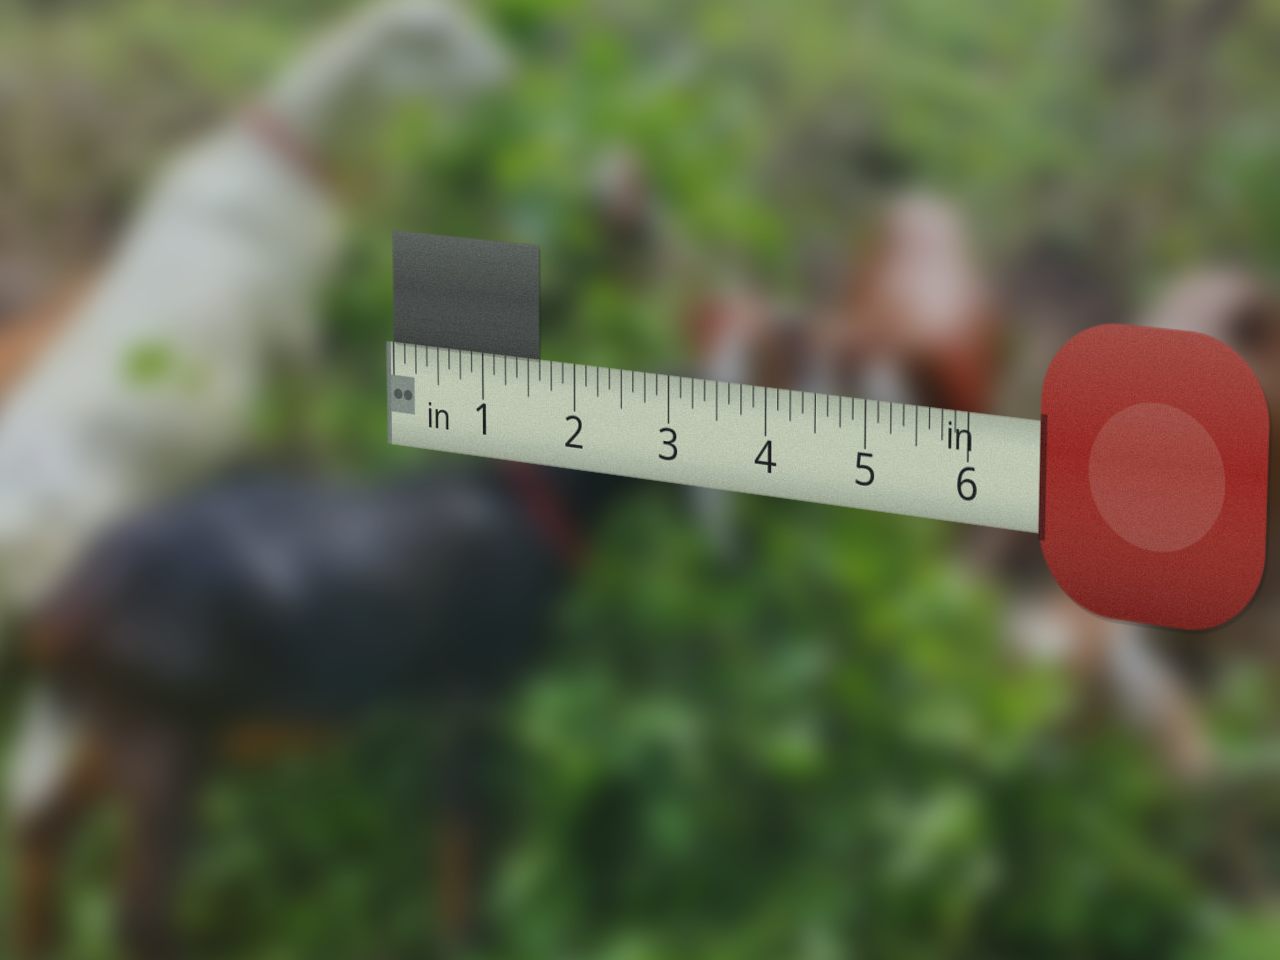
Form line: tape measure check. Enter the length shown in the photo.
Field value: 1.625 in
